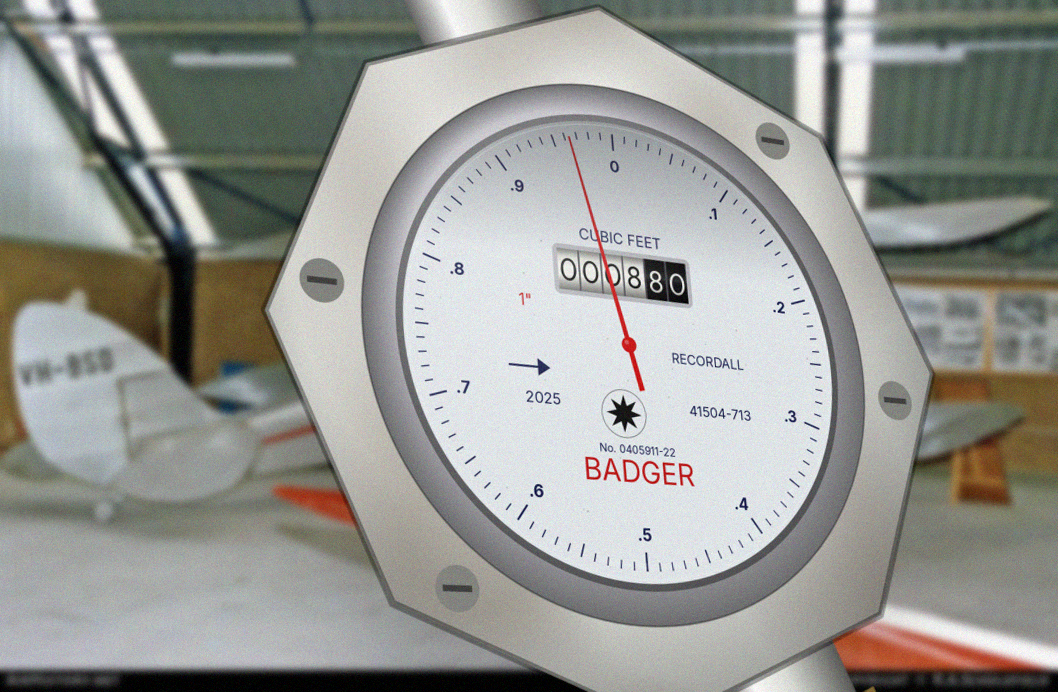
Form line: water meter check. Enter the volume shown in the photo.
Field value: 879.96 ft³
